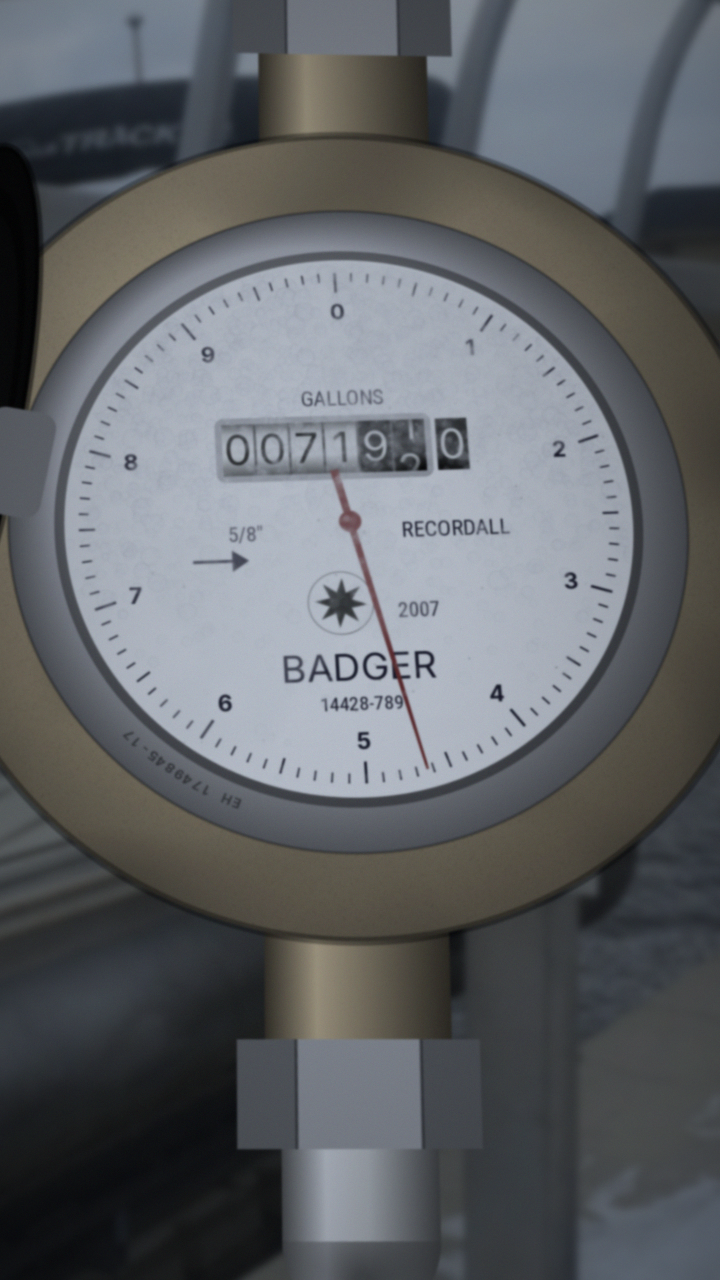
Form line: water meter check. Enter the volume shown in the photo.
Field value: 71914.6 gal
